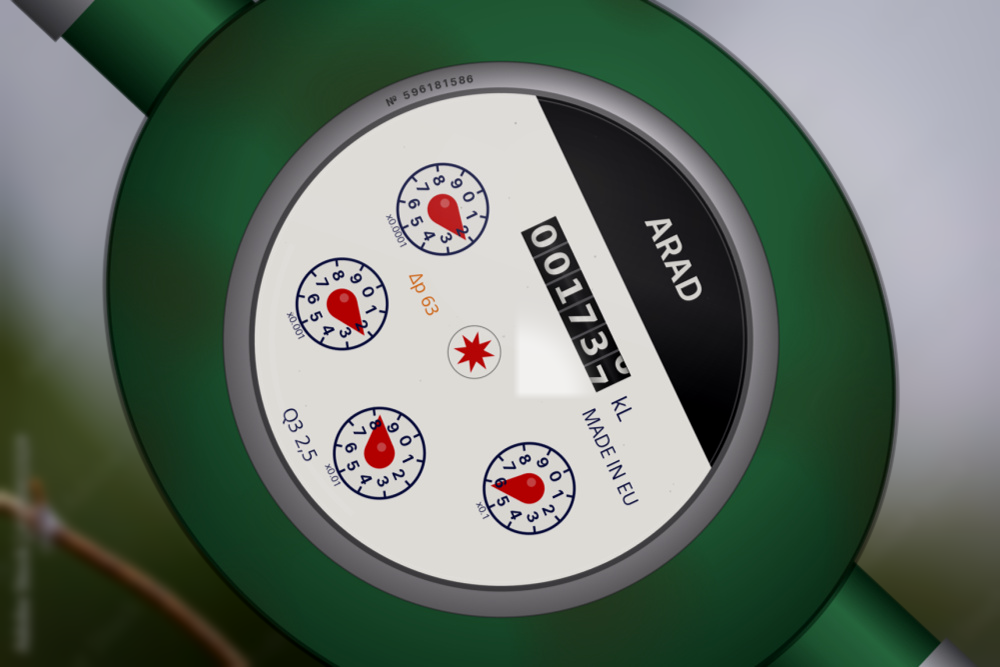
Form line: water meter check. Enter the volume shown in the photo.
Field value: 1736.5822 kL
